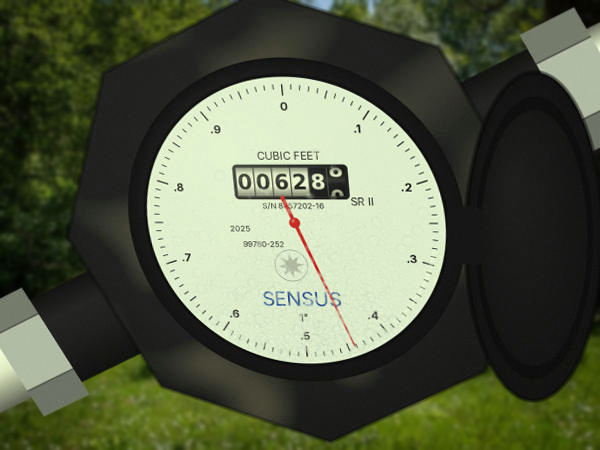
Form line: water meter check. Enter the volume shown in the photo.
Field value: 6288.44 ft³
